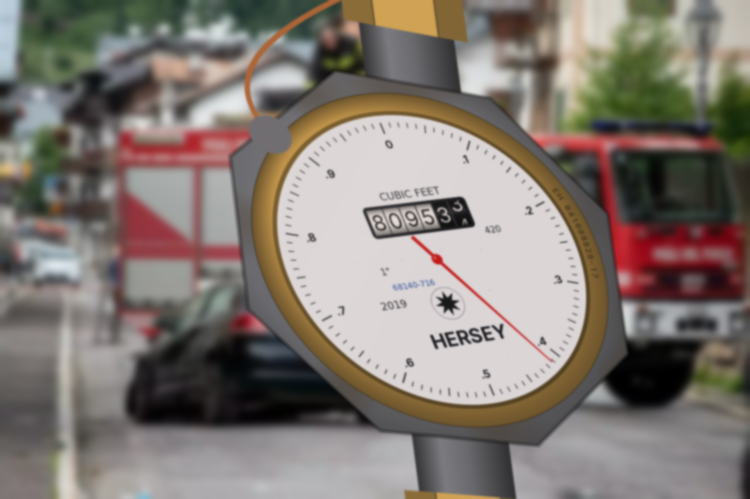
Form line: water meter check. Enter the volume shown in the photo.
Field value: 809533.41 ft³
